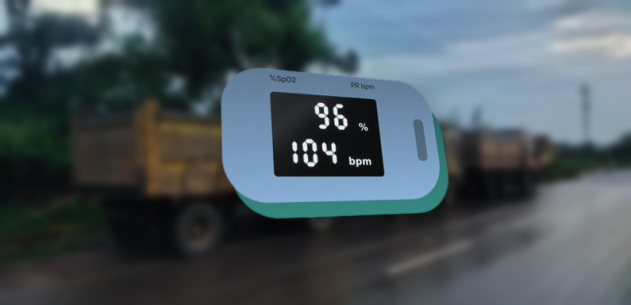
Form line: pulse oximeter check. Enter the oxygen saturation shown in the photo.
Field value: 96 %
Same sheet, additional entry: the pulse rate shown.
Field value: 104 bpm
